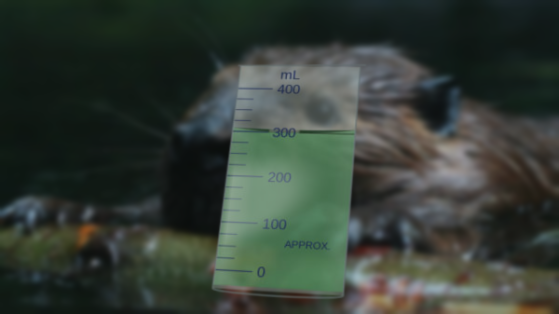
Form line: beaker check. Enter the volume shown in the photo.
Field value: 300 mL
